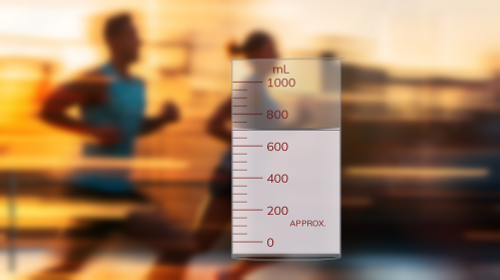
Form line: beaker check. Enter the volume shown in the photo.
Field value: 700 mL
